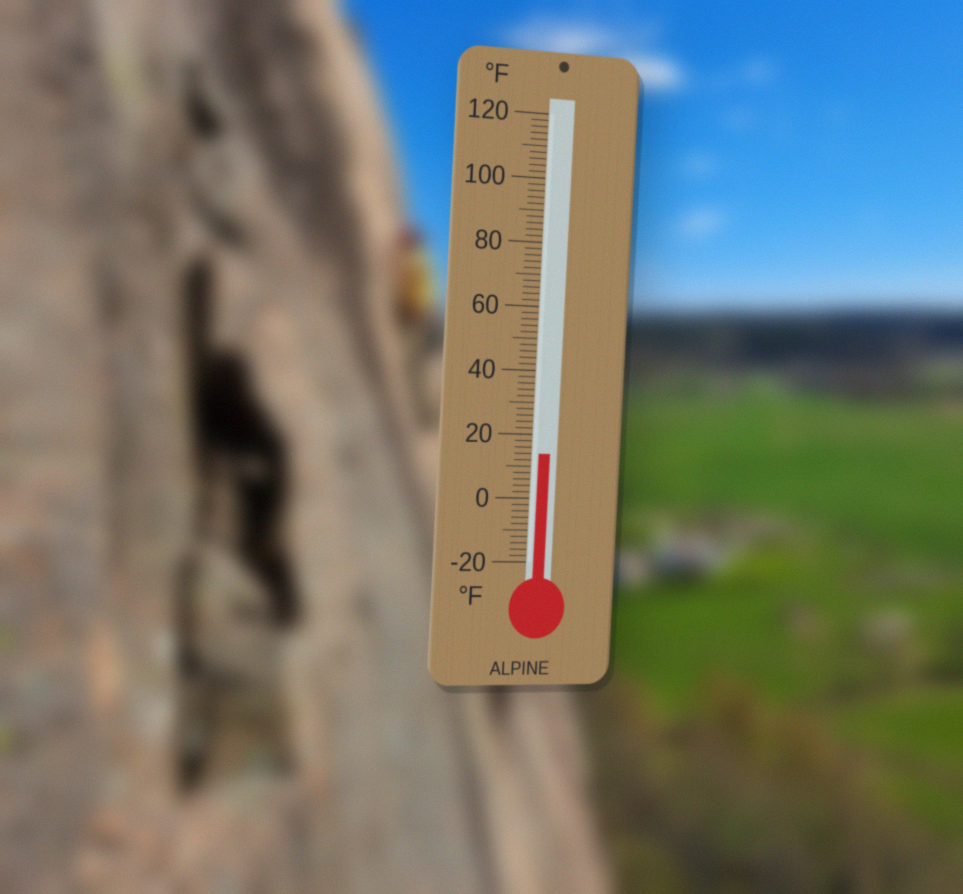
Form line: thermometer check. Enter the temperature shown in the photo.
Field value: 14 °F
